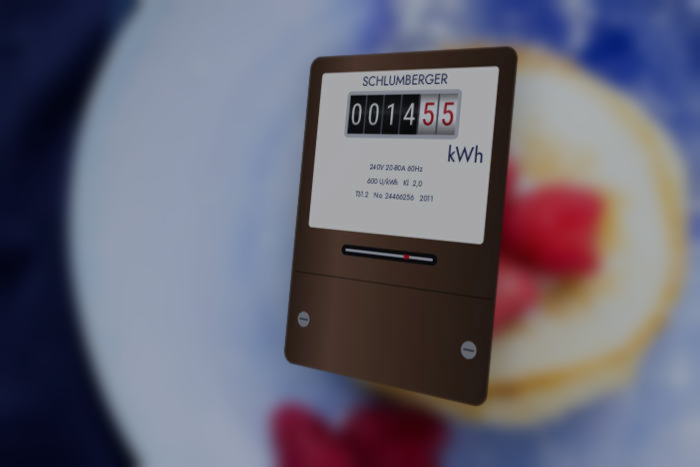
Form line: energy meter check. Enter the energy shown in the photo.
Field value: 14.55 kWh
